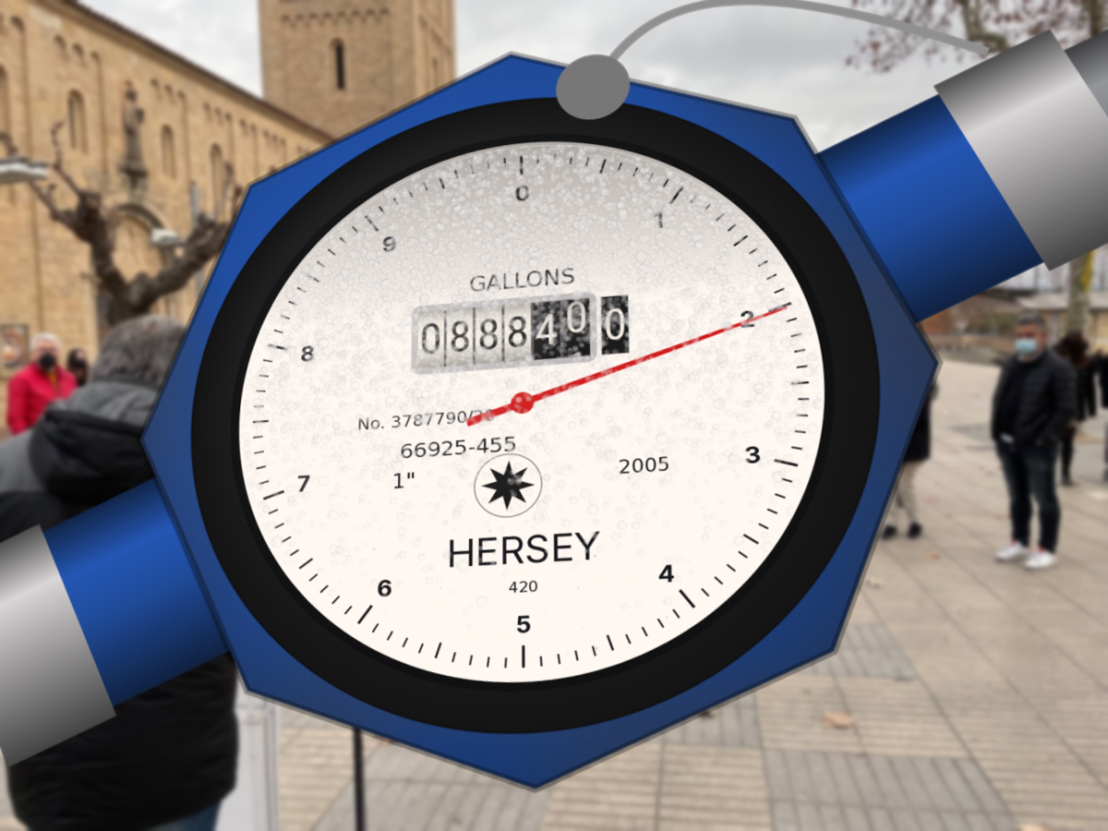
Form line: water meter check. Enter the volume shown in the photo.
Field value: 888402.0 gal
